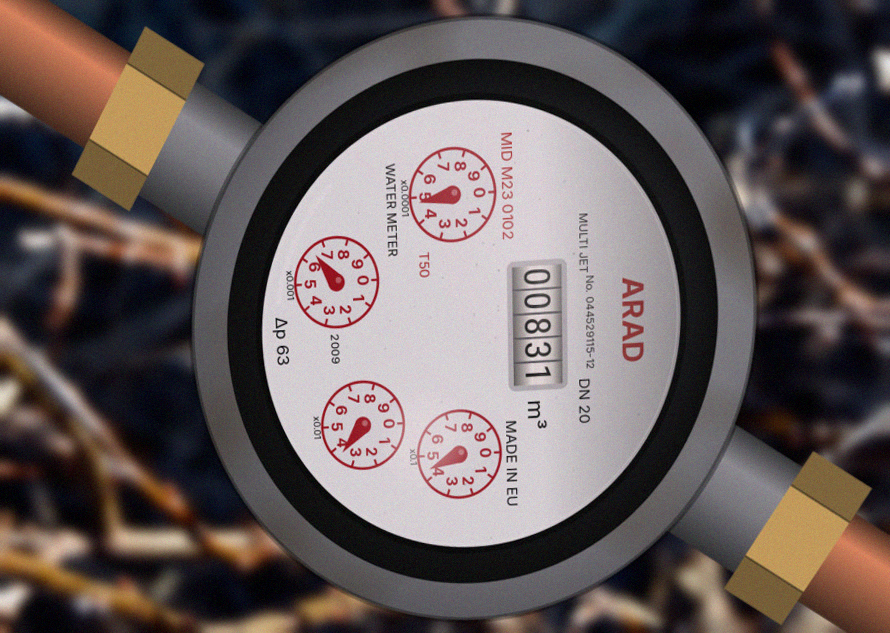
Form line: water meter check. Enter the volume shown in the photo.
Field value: 831.4364 m³
